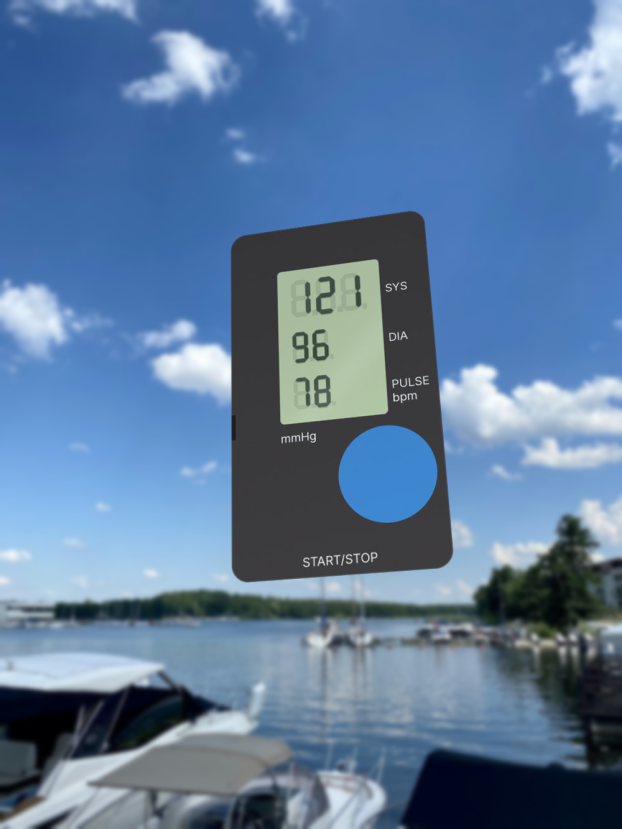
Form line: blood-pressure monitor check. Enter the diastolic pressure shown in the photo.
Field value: 96 mmHg
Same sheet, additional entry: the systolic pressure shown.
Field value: 121 mmHg
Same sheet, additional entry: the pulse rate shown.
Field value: 78 bpm
